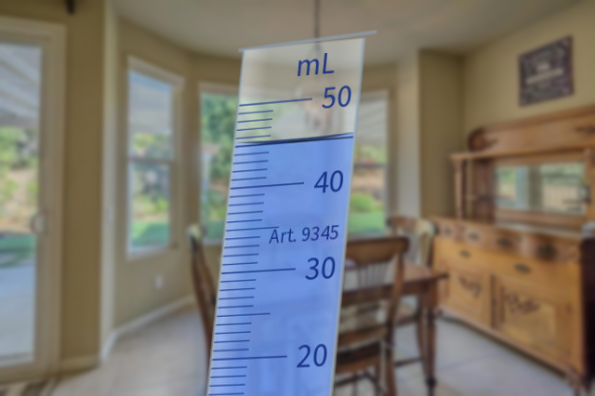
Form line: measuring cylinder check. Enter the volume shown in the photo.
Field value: 45 mL
